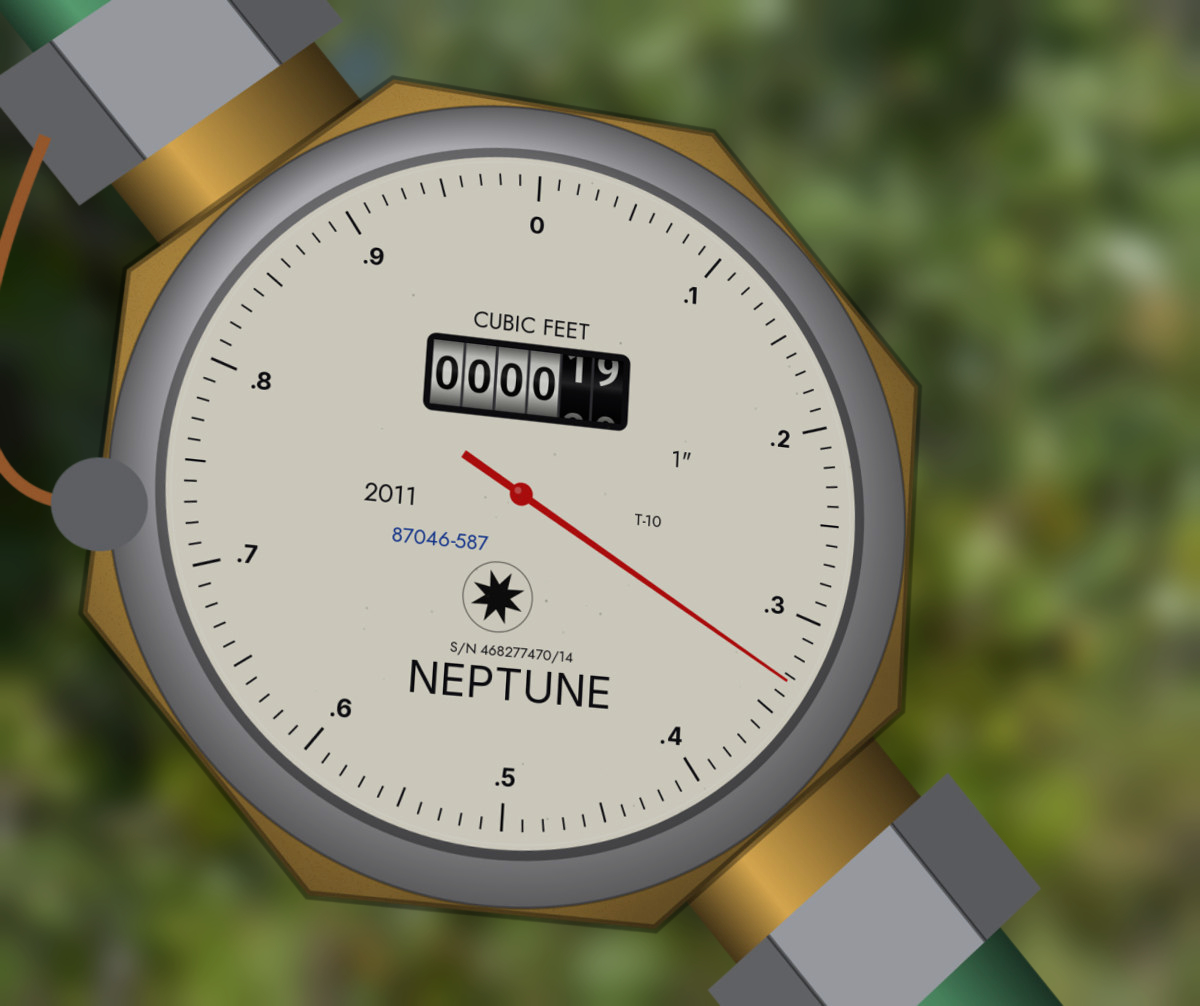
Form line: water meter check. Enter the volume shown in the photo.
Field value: 19.33 ft³
